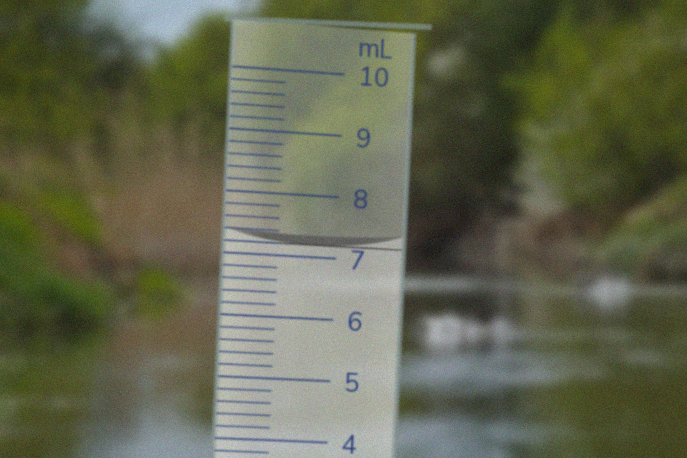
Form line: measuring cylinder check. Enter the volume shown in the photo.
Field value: 7.2 mL
